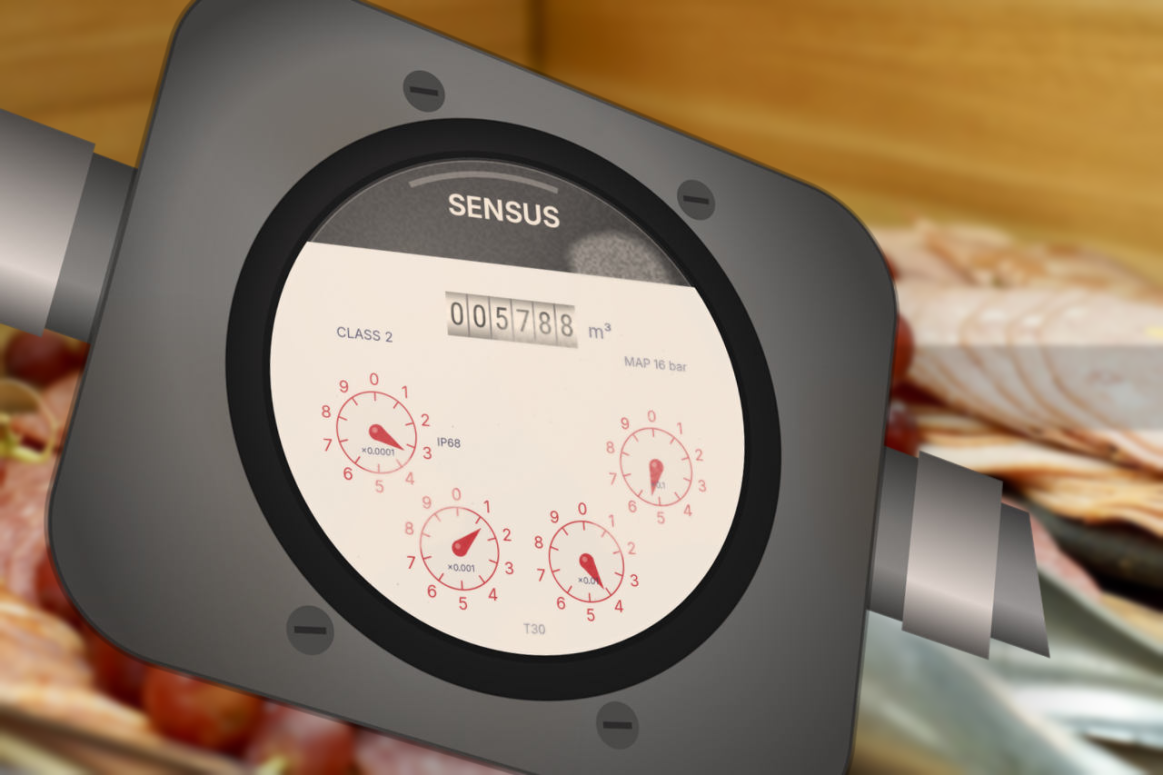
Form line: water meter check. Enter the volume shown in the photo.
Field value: 5788.5413 m³
